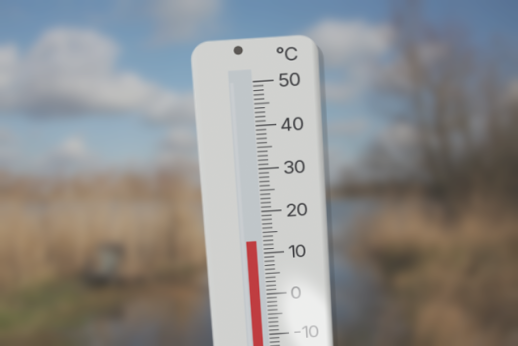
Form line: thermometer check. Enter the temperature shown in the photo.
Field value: 13 °C
